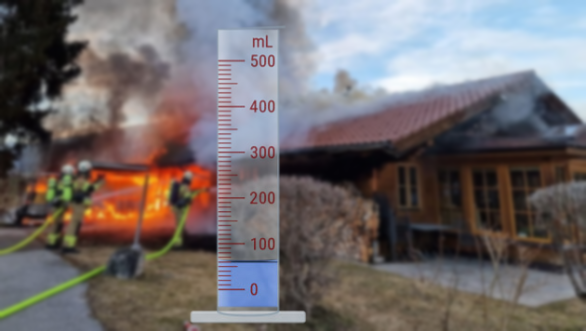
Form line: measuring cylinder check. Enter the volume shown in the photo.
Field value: 60 mL
